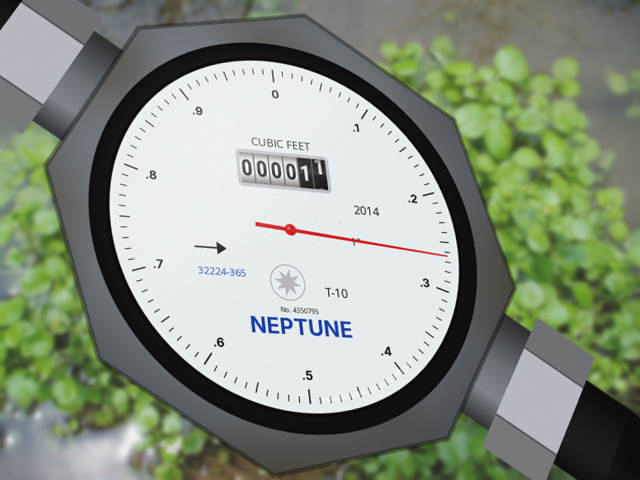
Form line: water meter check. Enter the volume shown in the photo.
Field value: 11.26 ft³
